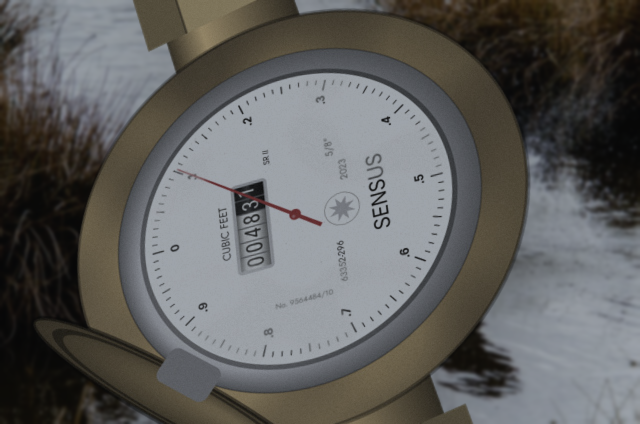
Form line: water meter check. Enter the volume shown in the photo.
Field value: 4831.10 ft³
